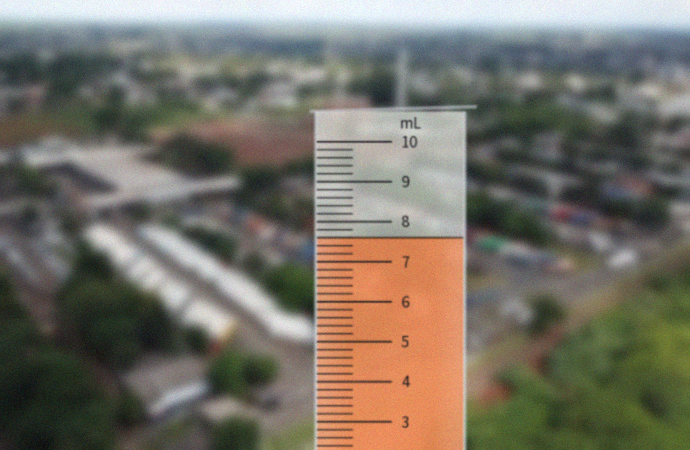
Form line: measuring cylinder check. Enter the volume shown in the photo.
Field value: 7.6 mL
